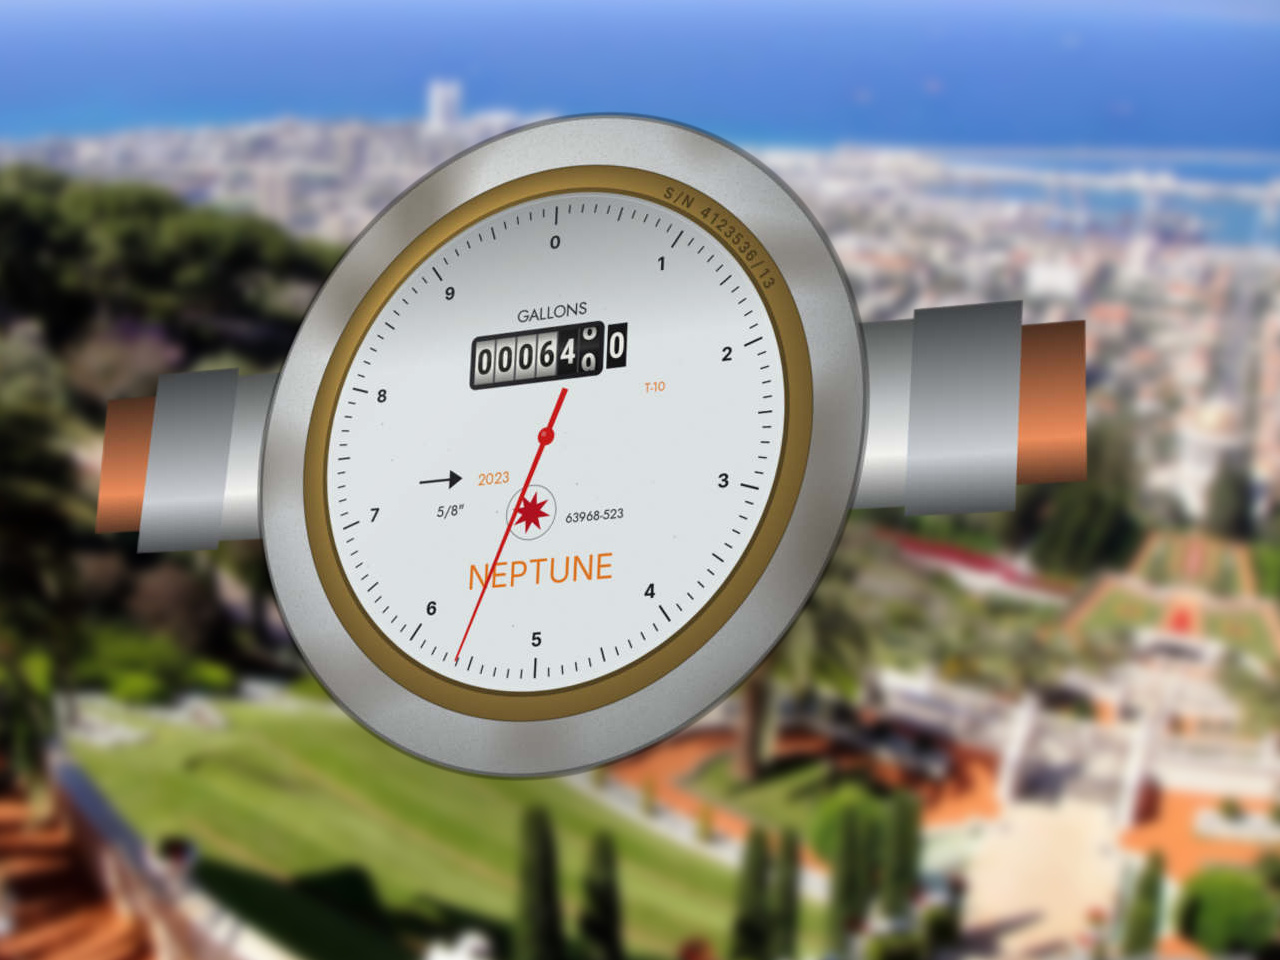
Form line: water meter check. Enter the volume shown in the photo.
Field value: 6485.6 gal
